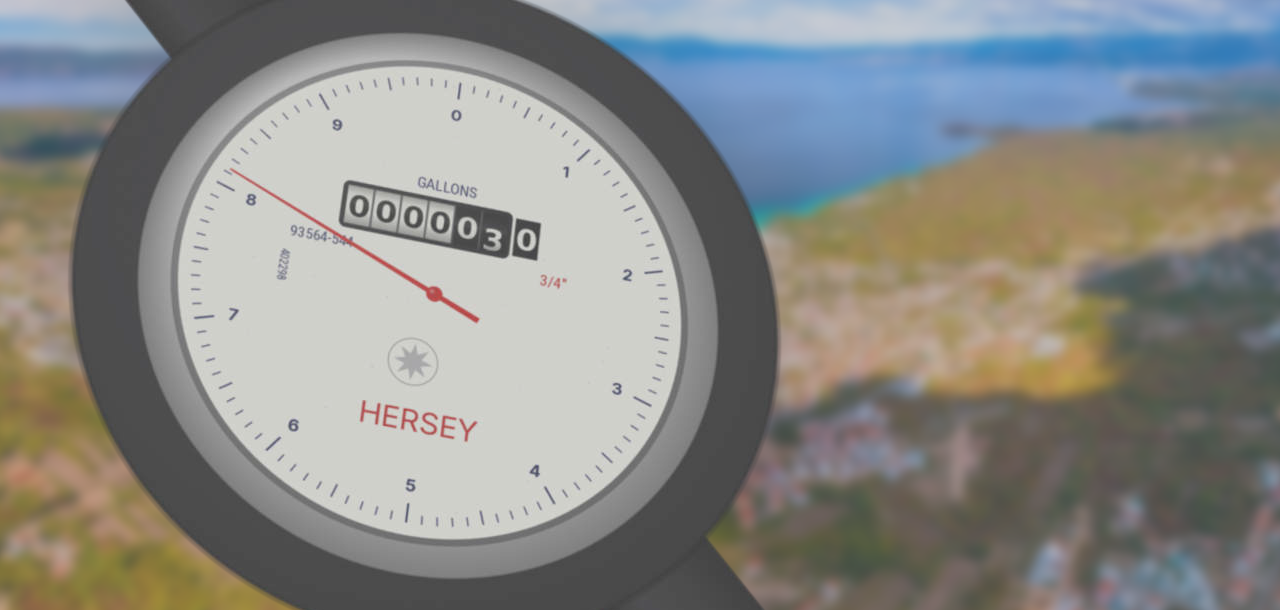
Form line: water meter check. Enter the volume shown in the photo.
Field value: 28.1 gal
